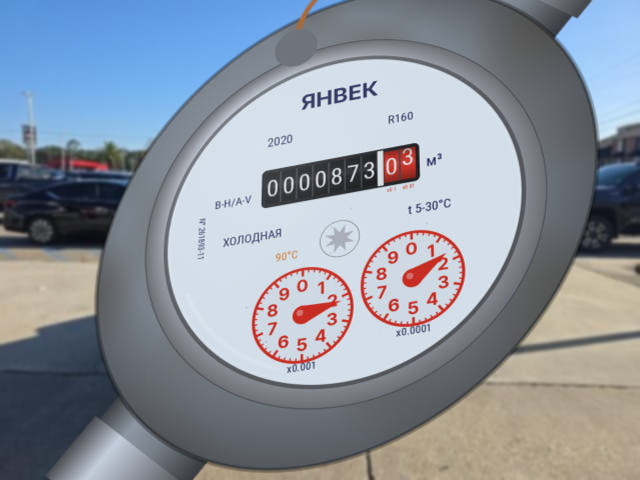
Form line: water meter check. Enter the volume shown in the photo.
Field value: 873.0321 m³
